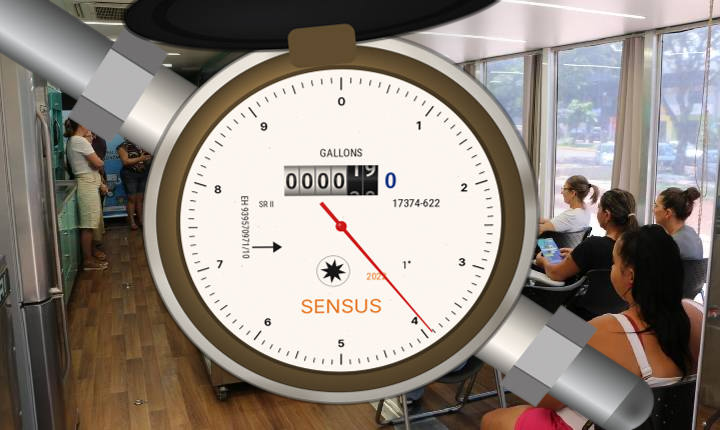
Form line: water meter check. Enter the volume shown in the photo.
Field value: 193.9 gal
